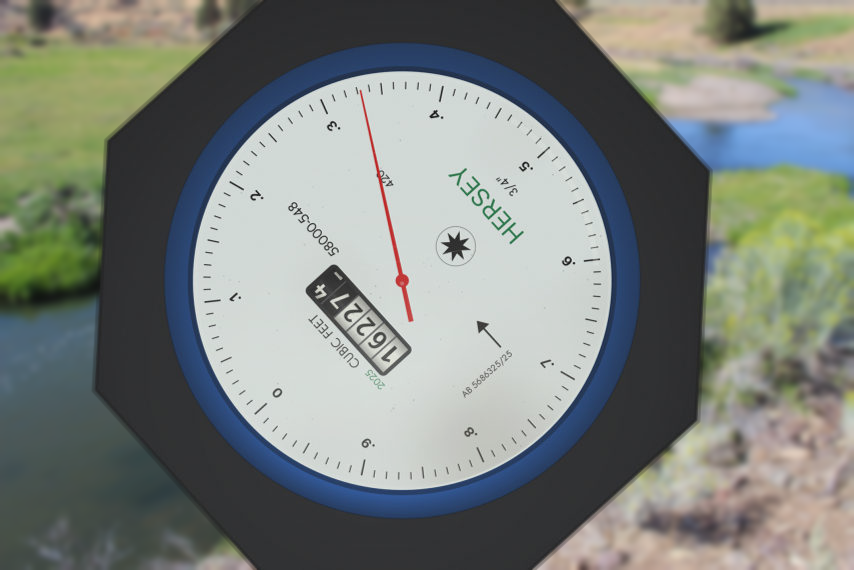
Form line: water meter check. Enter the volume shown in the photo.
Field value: 162274.33 ft³
